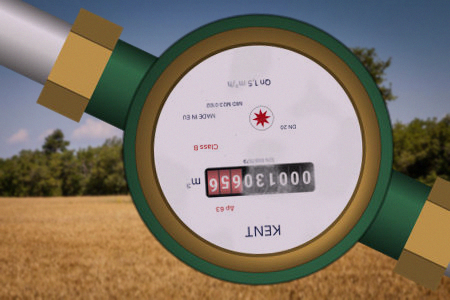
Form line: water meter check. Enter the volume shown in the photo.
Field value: 130.656 m³
